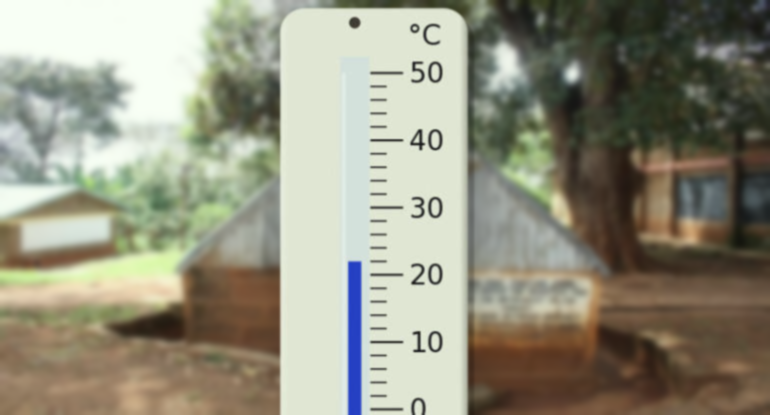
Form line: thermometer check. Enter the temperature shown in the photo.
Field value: 22 °C
